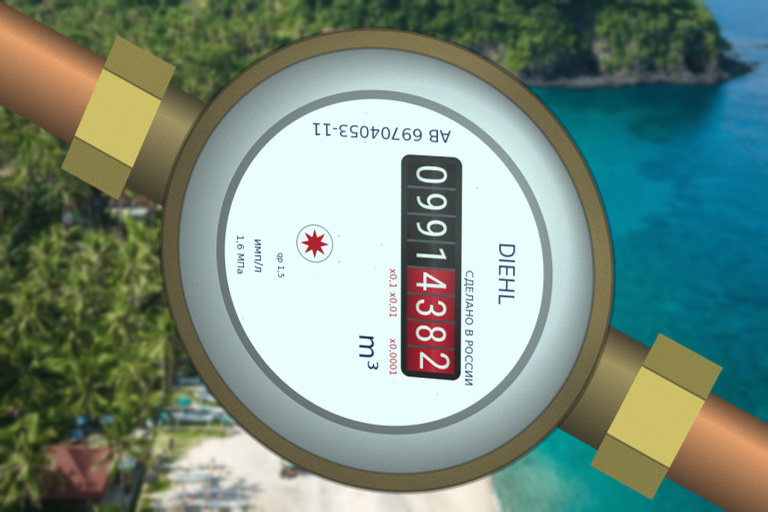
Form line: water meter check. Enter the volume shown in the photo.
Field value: 991.4382 m³
